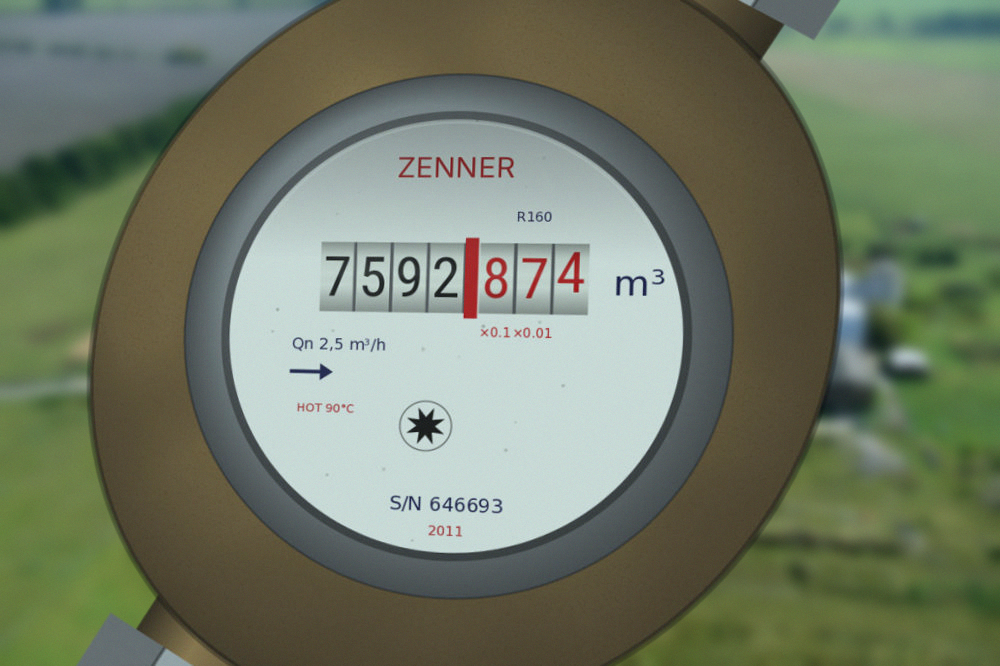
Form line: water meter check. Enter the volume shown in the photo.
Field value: 7592.874 m³
